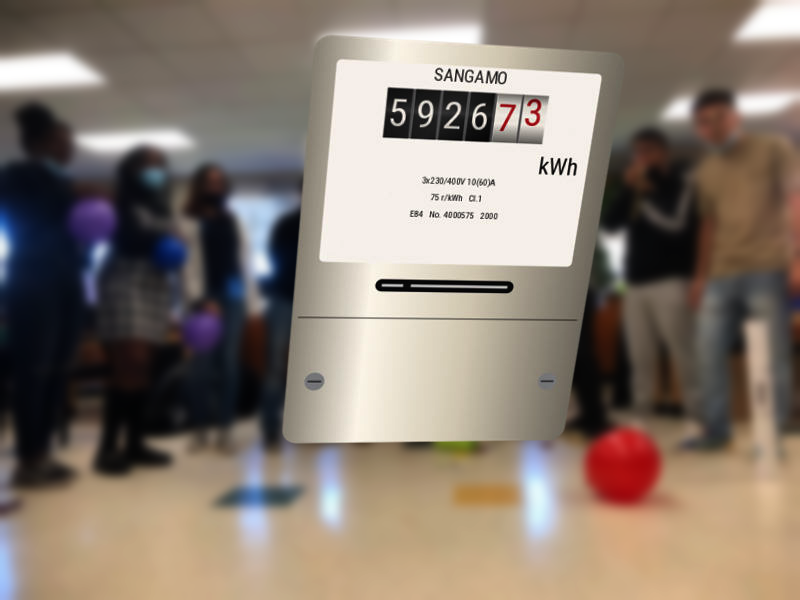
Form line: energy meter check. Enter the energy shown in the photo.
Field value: 5926.73 kWh
